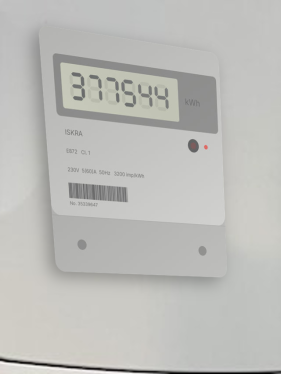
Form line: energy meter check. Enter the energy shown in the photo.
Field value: 377544 kWh
